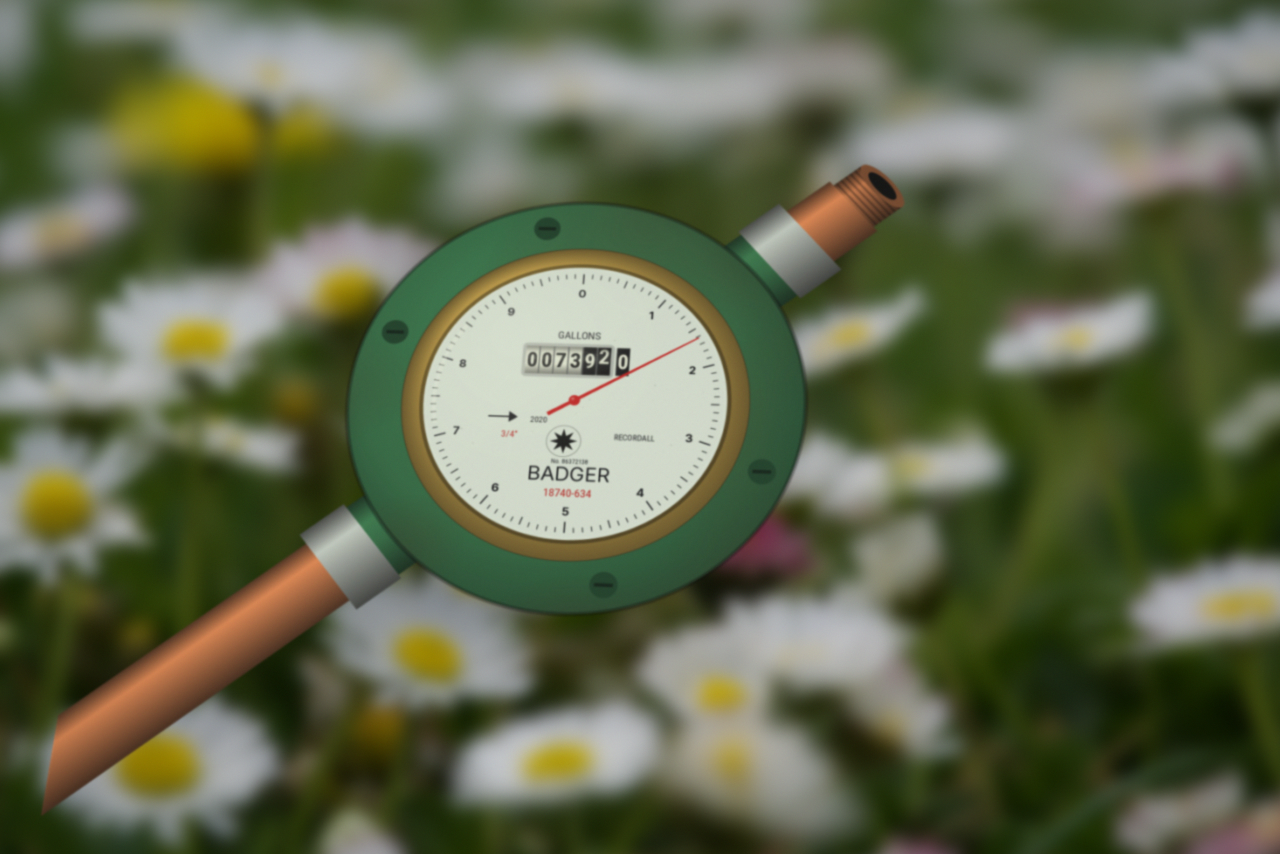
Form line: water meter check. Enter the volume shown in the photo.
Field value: 73921.6 gal
